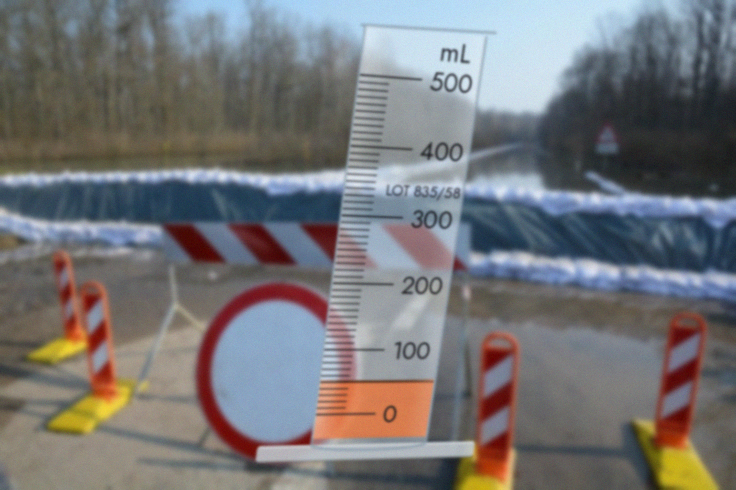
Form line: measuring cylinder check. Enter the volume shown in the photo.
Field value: 50 mL
